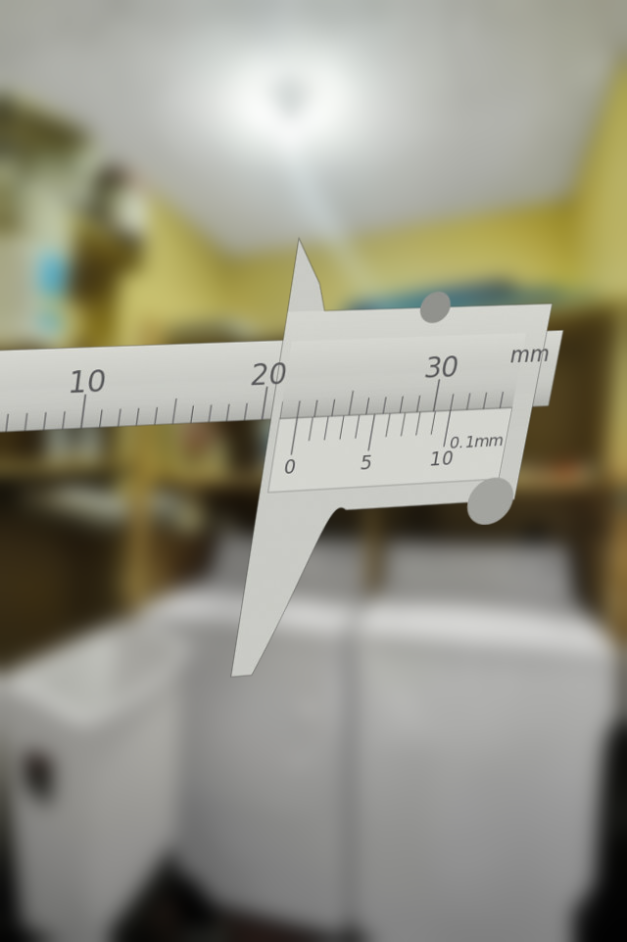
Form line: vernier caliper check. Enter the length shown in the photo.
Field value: 22.0 mm
